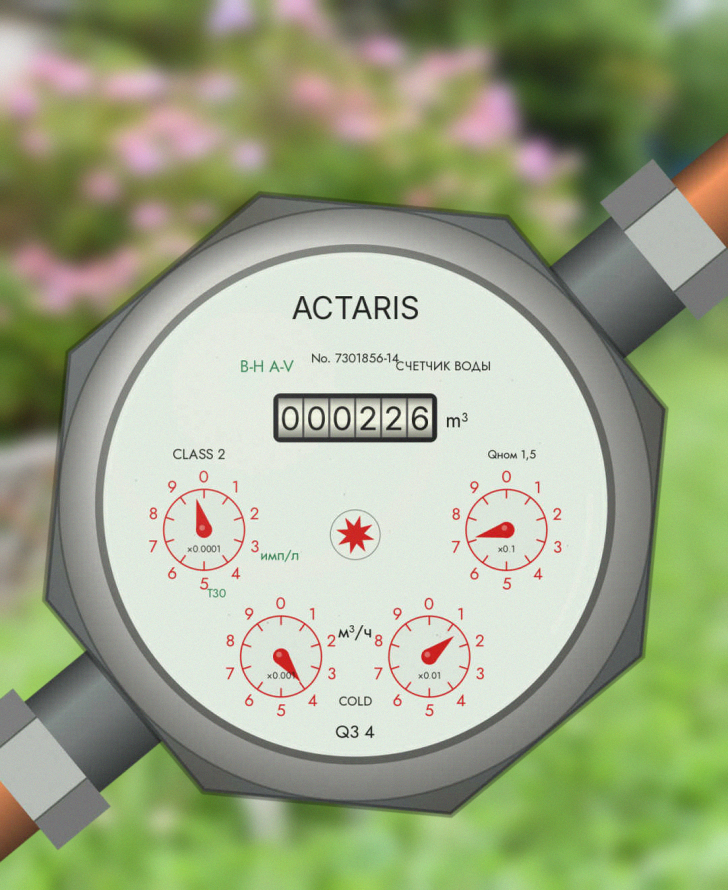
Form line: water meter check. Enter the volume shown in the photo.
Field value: 226.7139 m³
